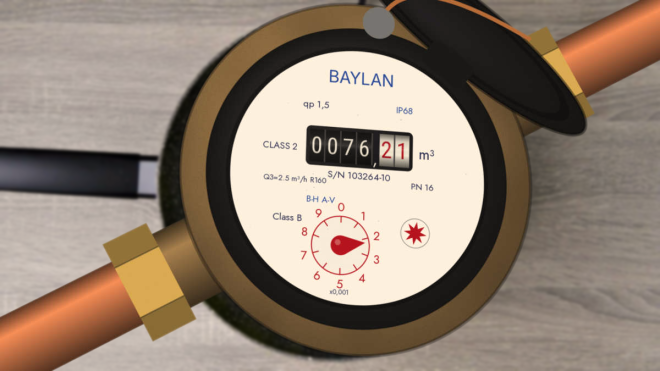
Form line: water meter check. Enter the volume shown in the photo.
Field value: 76.212 m³
